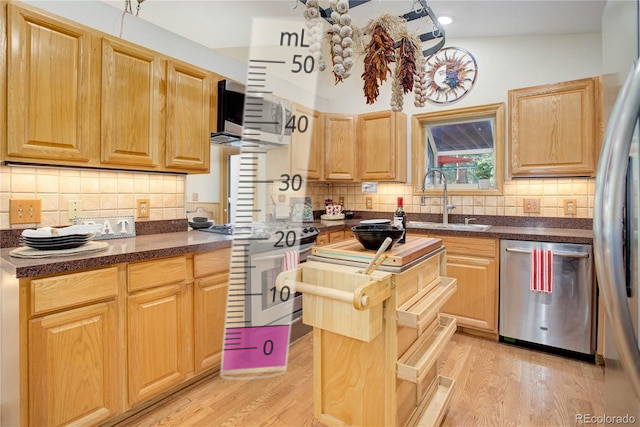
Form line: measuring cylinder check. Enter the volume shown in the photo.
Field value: 4 mL
